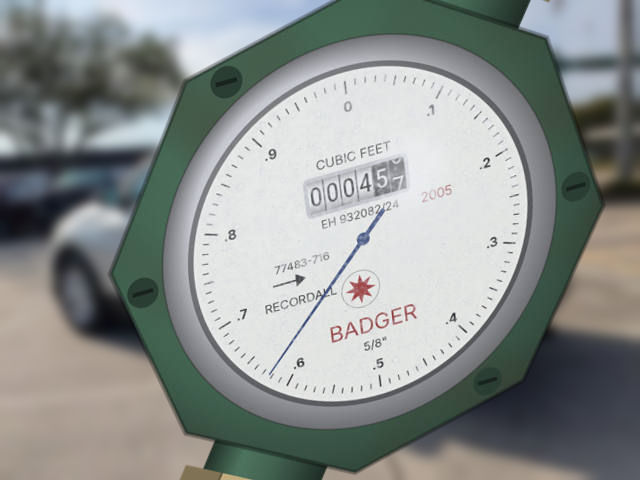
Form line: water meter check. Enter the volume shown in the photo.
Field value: 456.62 ft³
